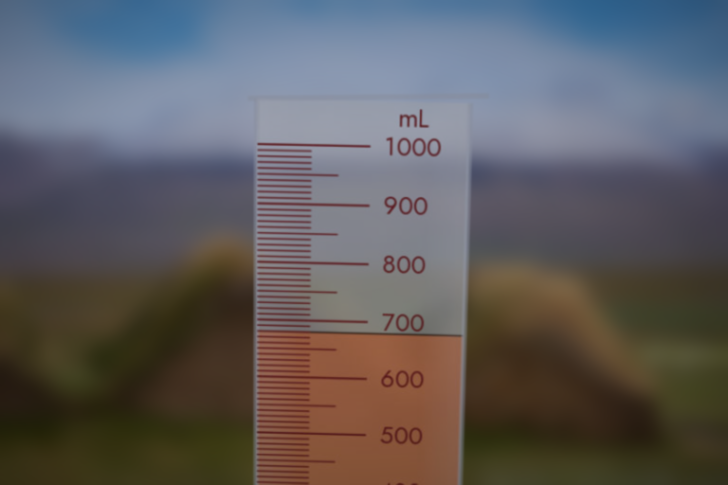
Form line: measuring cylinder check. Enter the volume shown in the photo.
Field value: 680 mL
